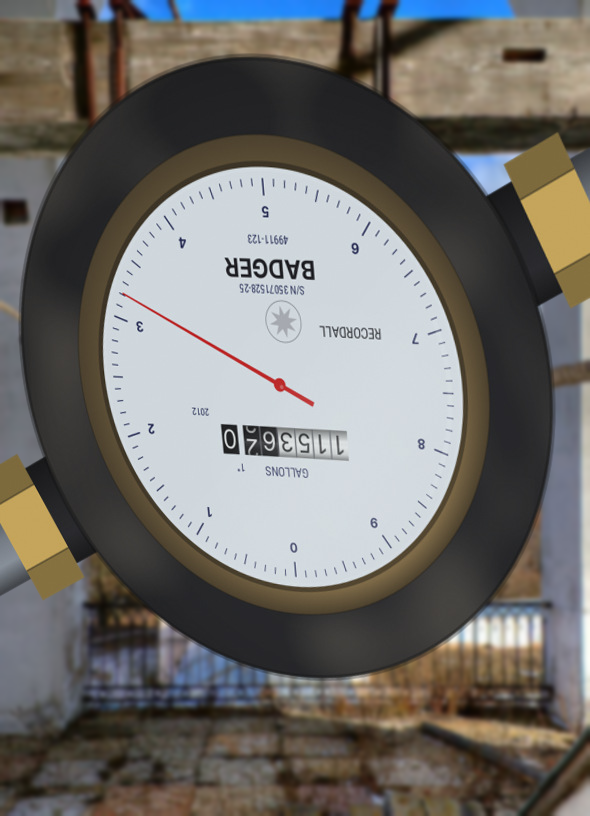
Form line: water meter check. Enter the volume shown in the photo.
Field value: 1153623.2 gal
